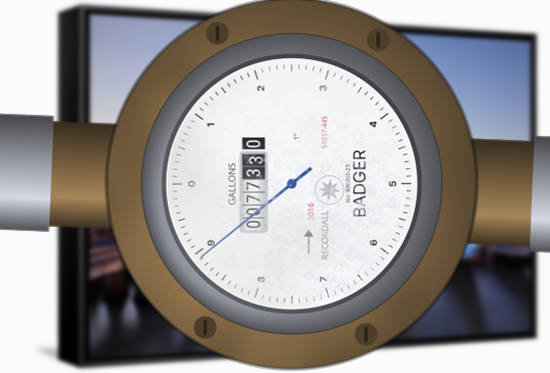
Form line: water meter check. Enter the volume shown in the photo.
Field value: 77328.9 gal
